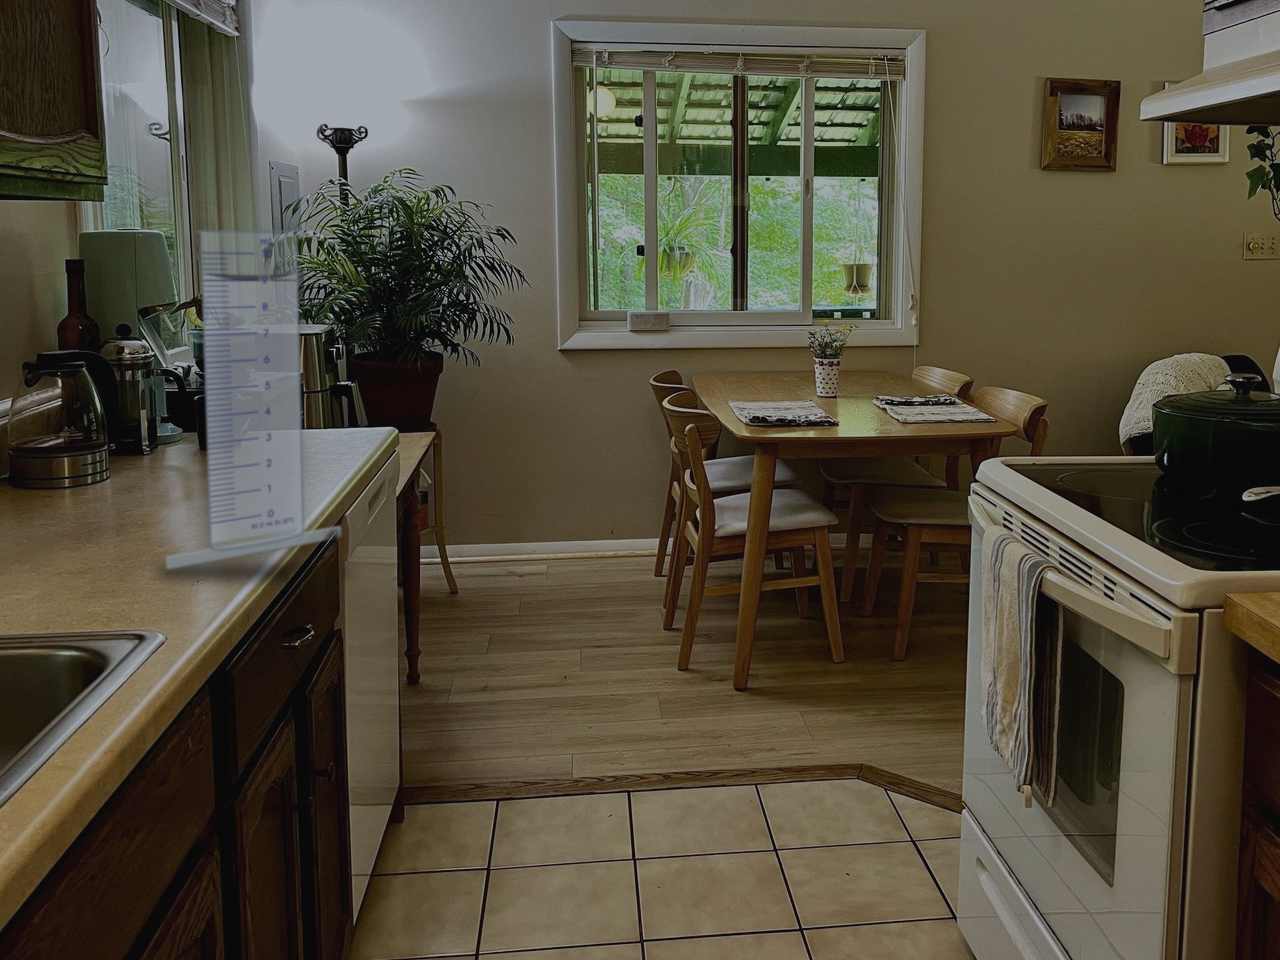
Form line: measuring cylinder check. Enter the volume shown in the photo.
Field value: 9 mL
